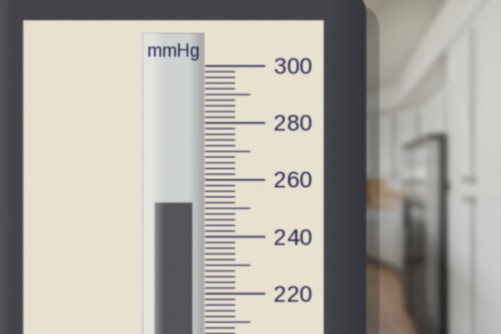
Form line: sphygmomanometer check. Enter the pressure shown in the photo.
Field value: 252 mmHg
